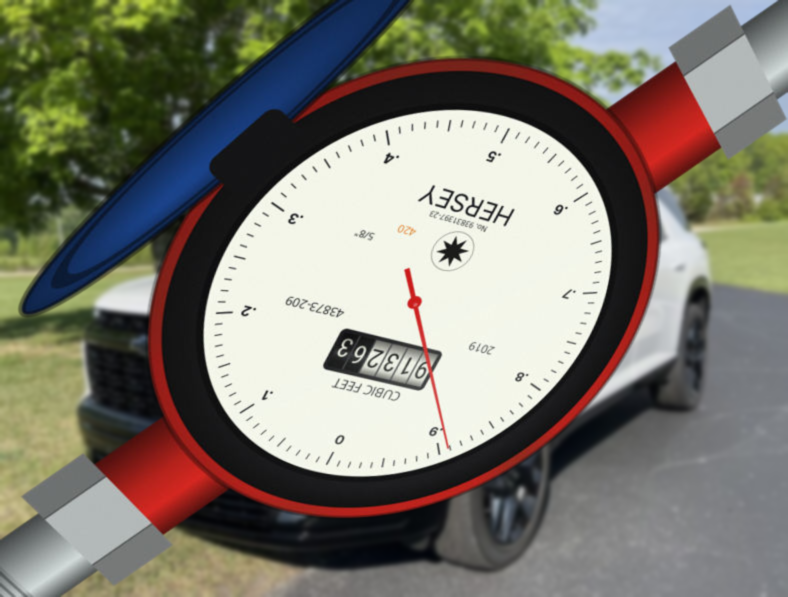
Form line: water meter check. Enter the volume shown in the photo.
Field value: 913262.89 ft³
